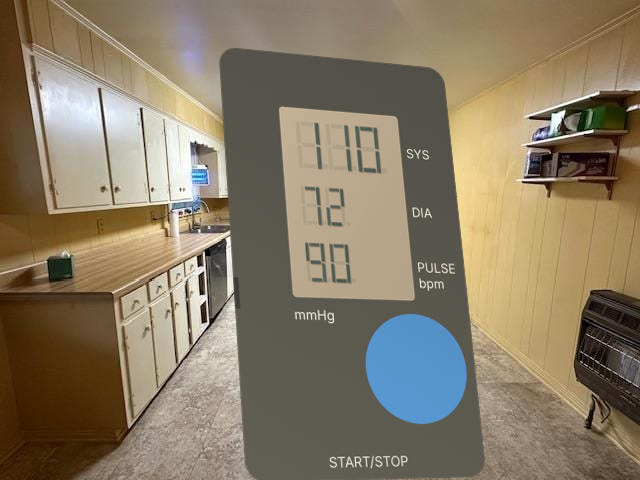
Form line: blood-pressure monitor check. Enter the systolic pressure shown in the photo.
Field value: 110 mmHg
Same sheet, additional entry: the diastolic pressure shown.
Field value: 72 mmHg
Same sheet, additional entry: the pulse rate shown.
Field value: 90 bpm
